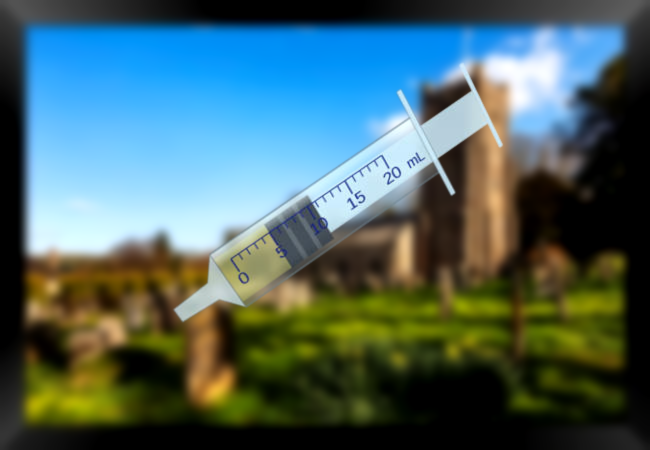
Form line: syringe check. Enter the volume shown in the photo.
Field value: 5 mL
